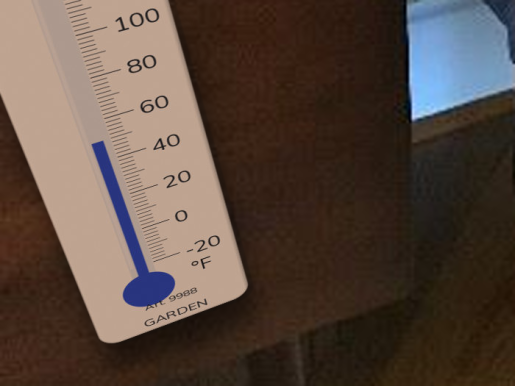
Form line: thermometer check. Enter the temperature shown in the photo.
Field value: 50 °F
